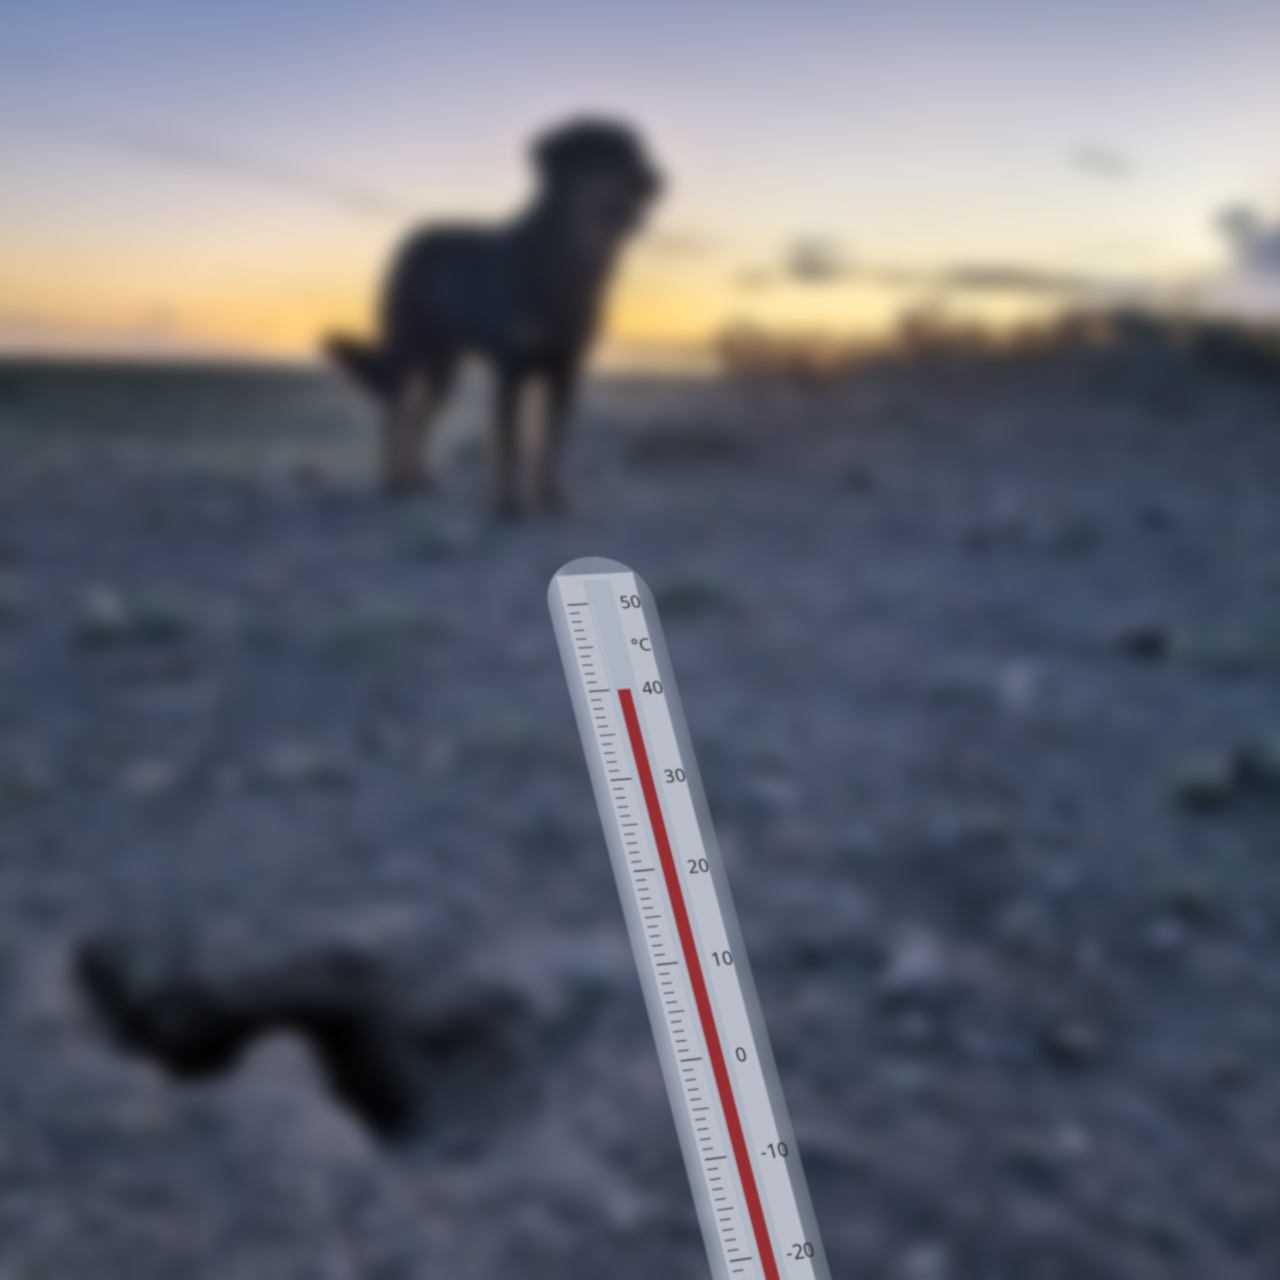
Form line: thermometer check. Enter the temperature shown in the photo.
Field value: 40 °C
